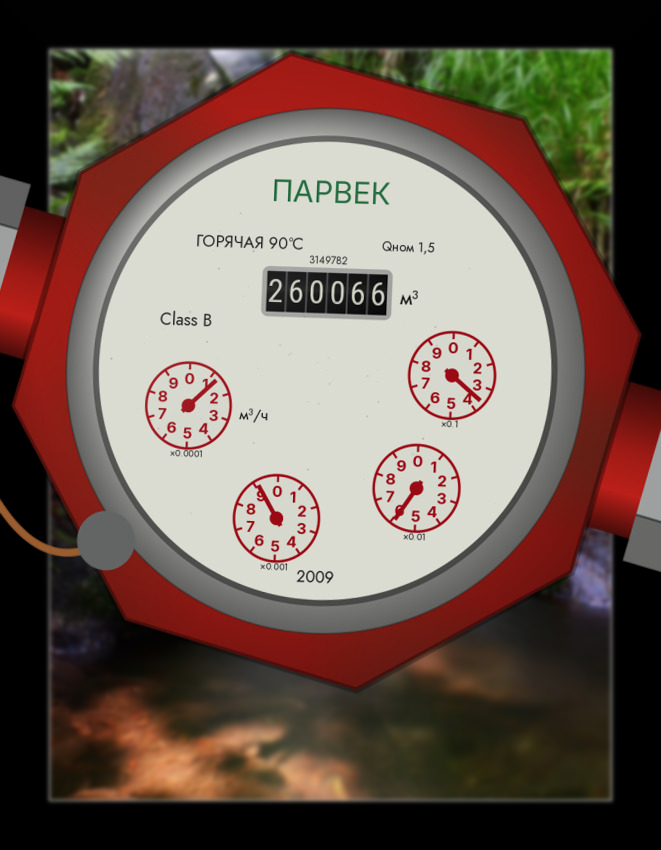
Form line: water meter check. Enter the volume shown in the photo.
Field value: 260066.3591 m³
